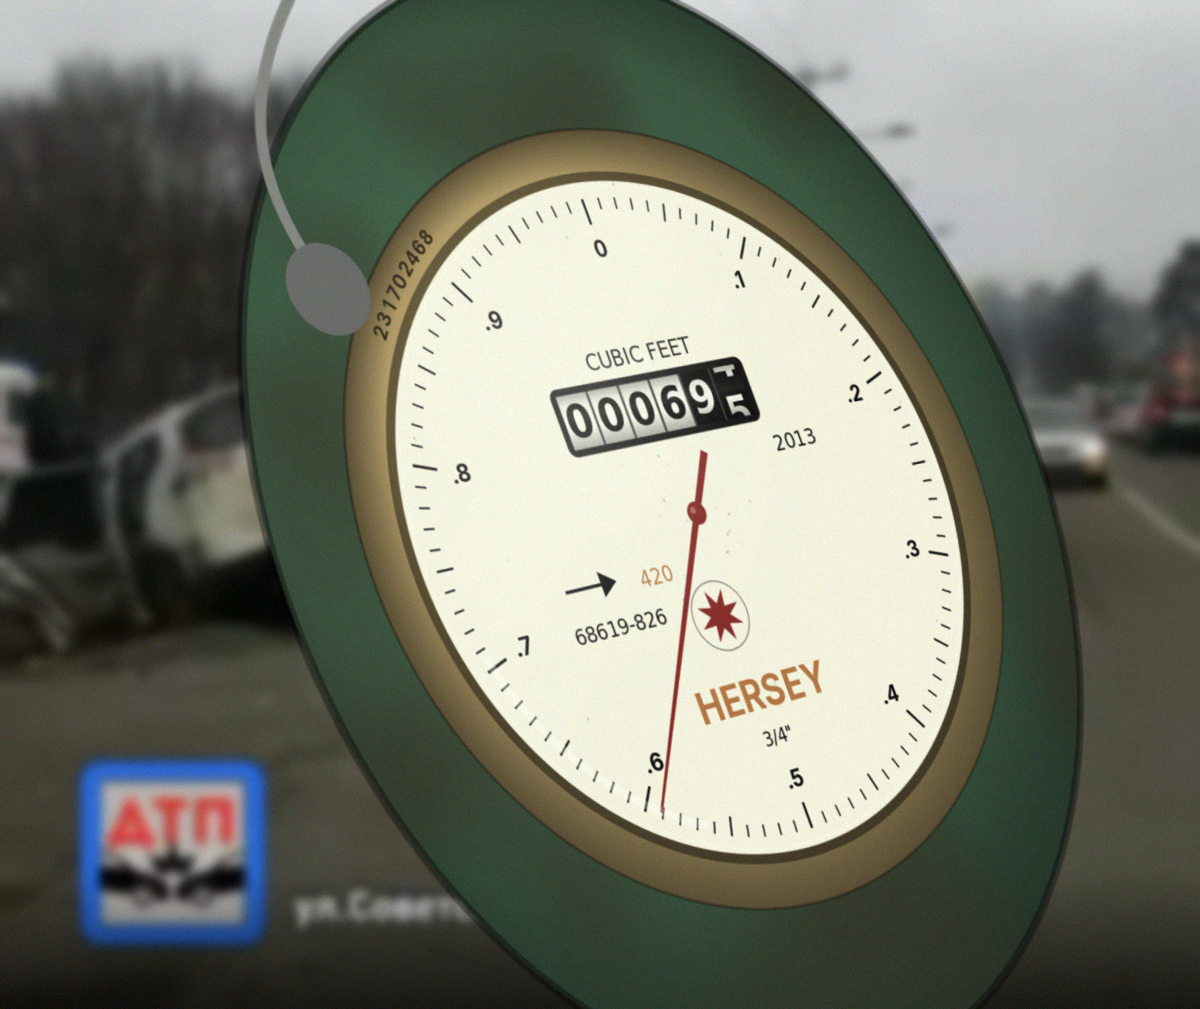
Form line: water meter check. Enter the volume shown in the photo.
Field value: 694.59 ft³
